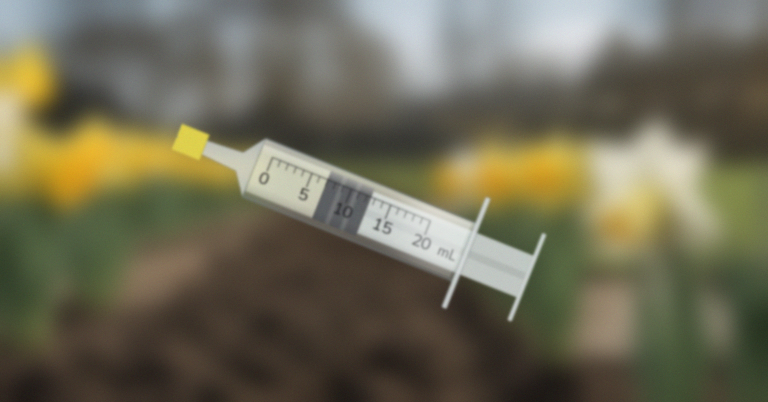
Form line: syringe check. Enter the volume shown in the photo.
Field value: 7 mL
